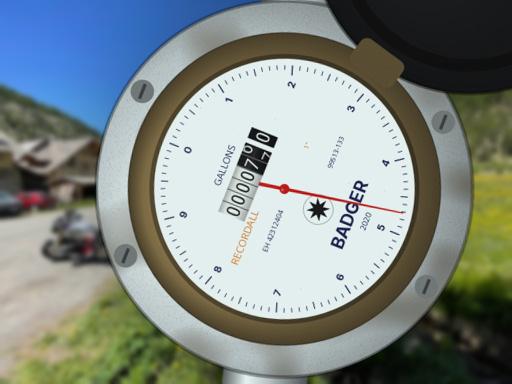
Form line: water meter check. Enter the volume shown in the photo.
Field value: 764.7 gal
